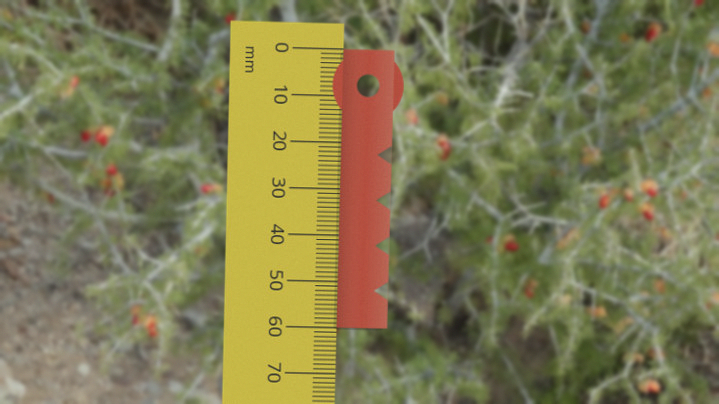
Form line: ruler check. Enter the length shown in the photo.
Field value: 60 mm
